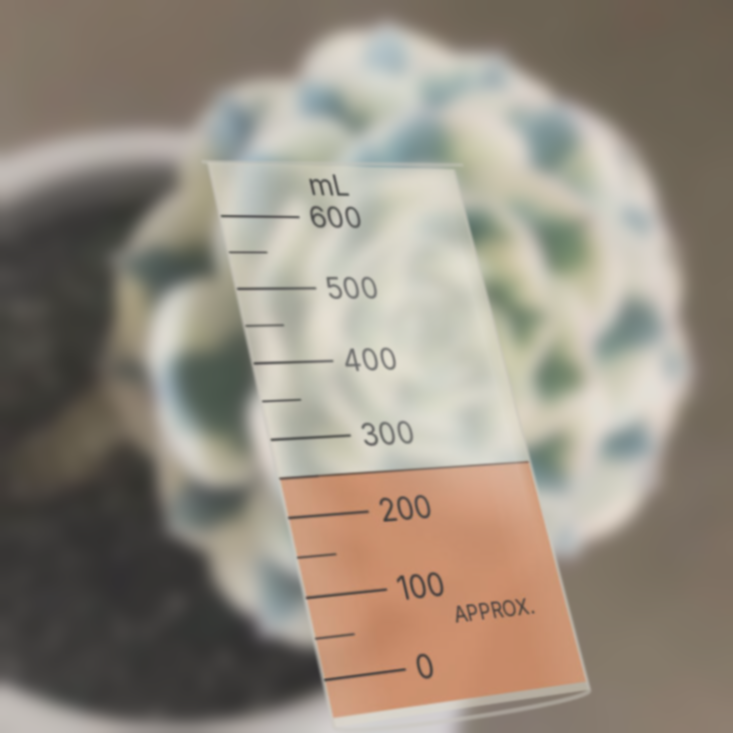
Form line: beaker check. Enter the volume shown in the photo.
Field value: 250 mL
